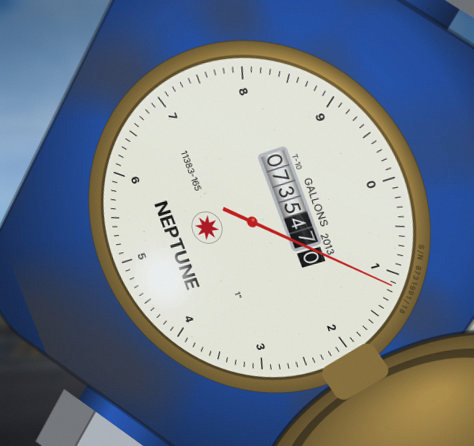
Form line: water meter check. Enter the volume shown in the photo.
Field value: 735471.1 gal
